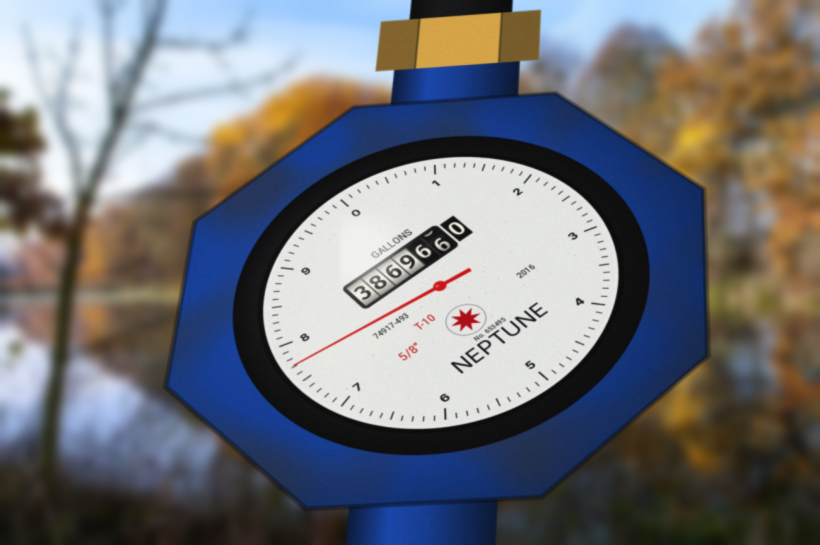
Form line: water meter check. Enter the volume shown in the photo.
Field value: 3869657.7 gal
